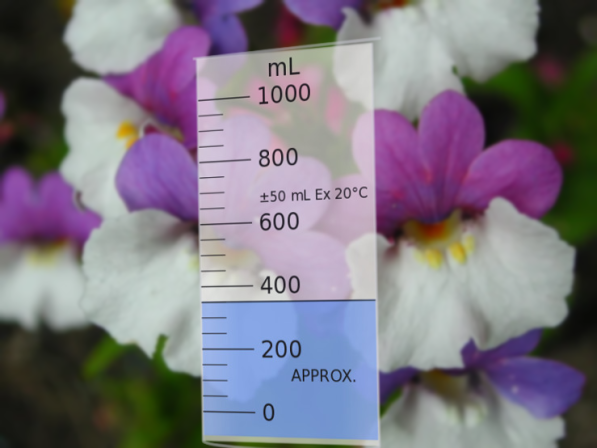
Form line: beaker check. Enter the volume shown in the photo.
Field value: 350 mL
